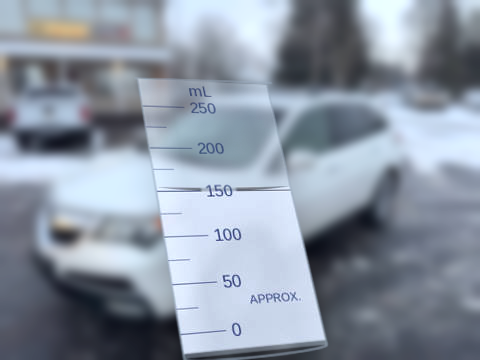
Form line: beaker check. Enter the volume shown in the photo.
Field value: 150 mL
